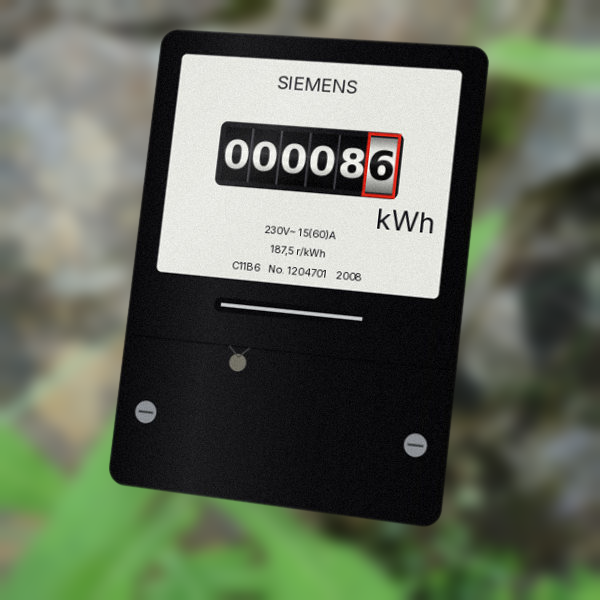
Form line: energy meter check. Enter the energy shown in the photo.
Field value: 8.6 kWh
